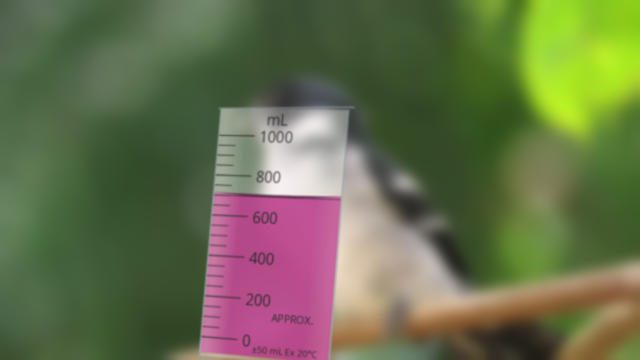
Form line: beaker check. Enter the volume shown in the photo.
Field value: 700 mL
